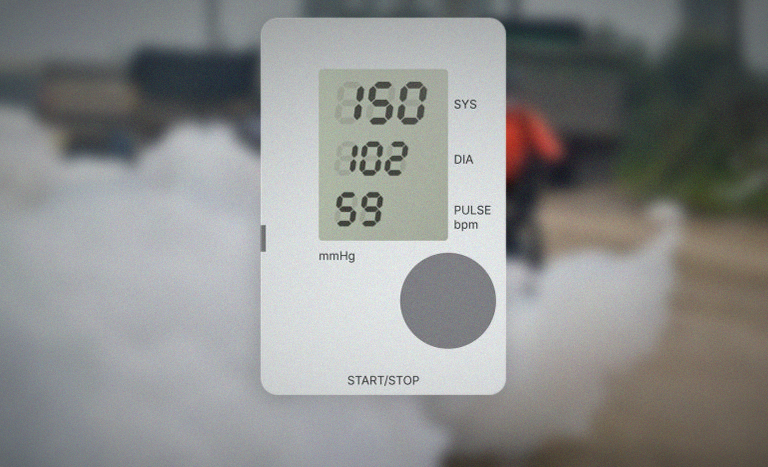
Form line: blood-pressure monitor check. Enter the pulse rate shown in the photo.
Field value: 59 bpm
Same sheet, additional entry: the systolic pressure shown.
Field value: 150 mmHg
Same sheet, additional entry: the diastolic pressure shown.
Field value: 102 mmHg
